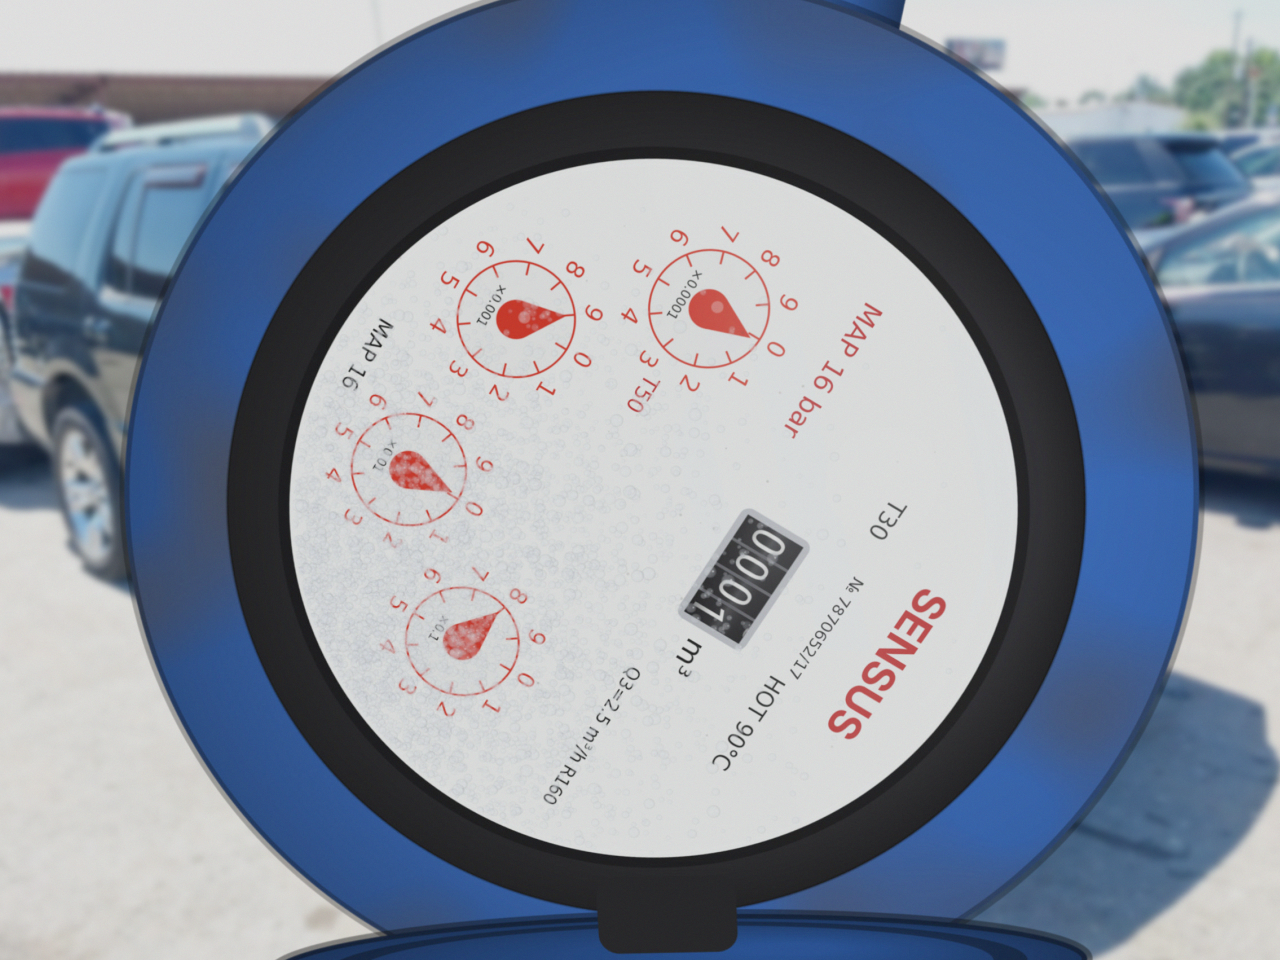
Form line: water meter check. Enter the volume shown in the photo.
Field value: 0.7990 m³
